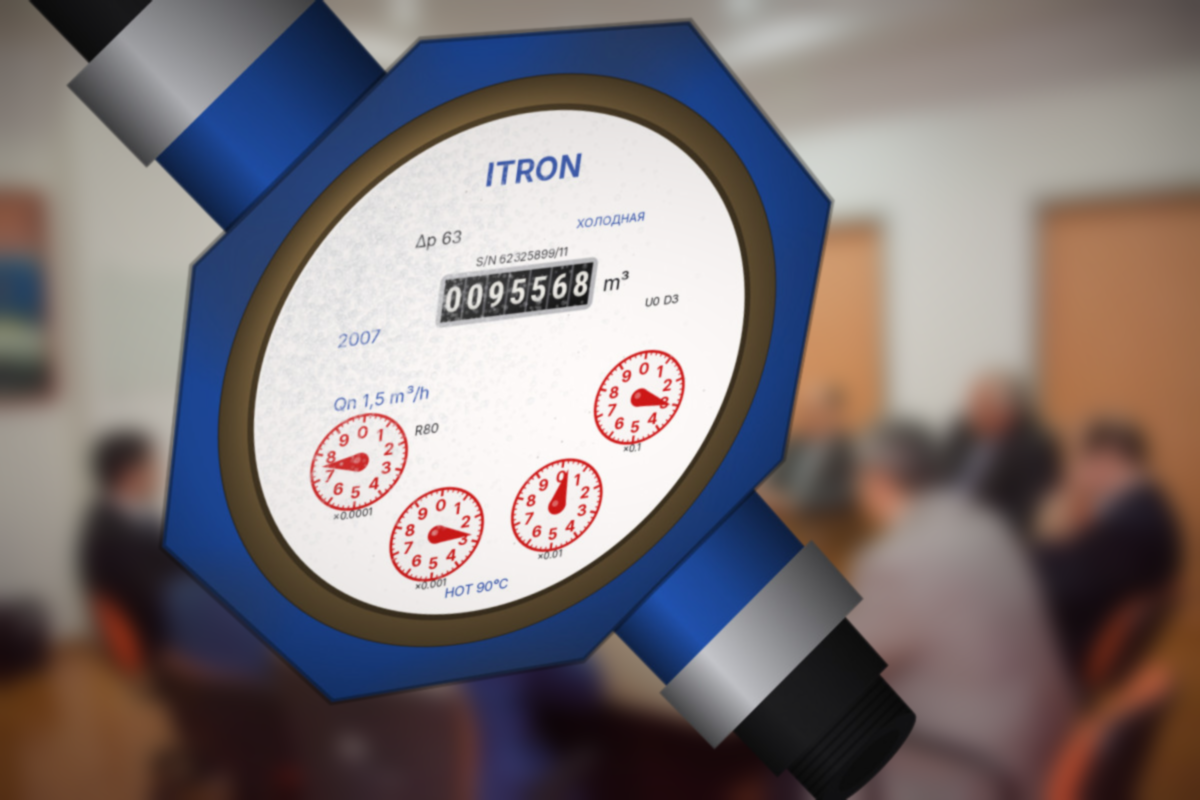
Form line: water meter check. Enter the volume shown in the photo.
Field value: 95568.3027 m³
